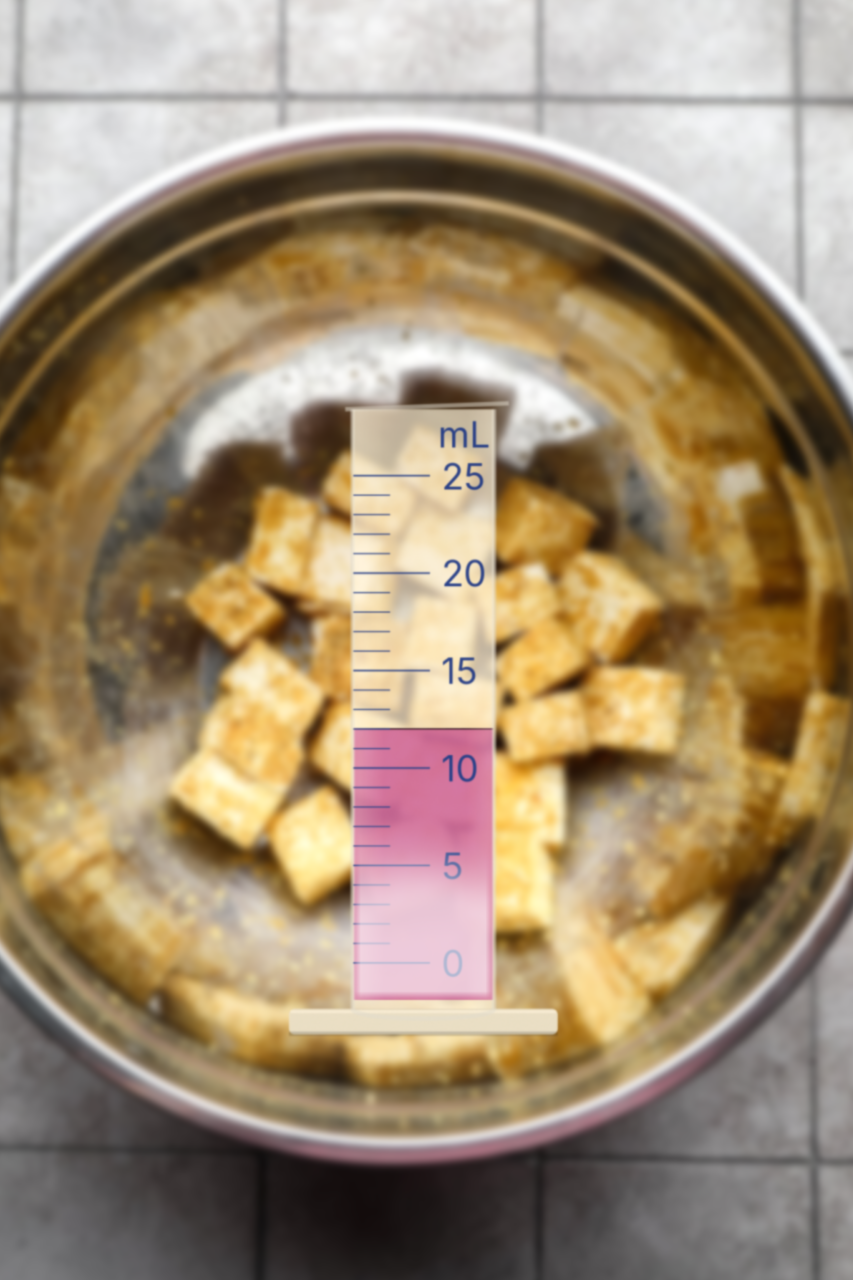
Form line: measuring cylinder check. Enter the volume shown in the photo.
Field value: 12 mL
